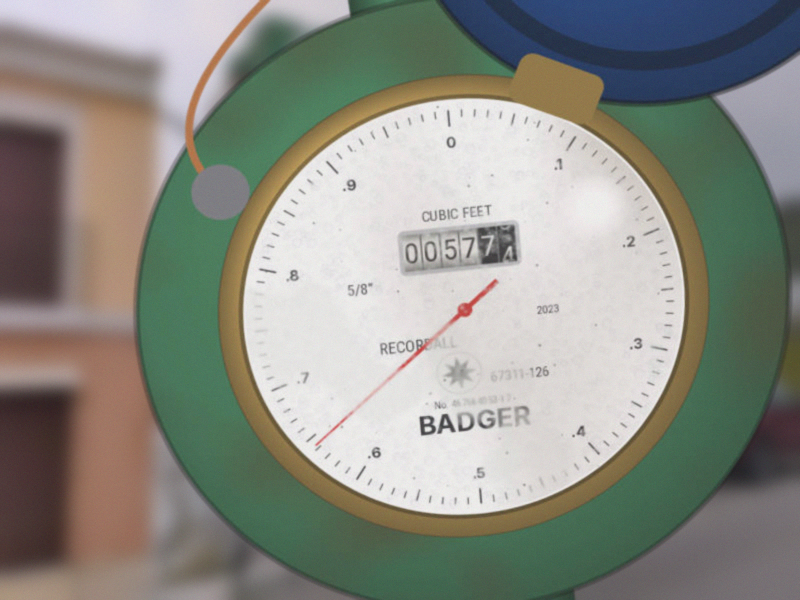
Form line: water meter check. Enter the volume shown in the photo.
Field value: 5773.64 ft³
